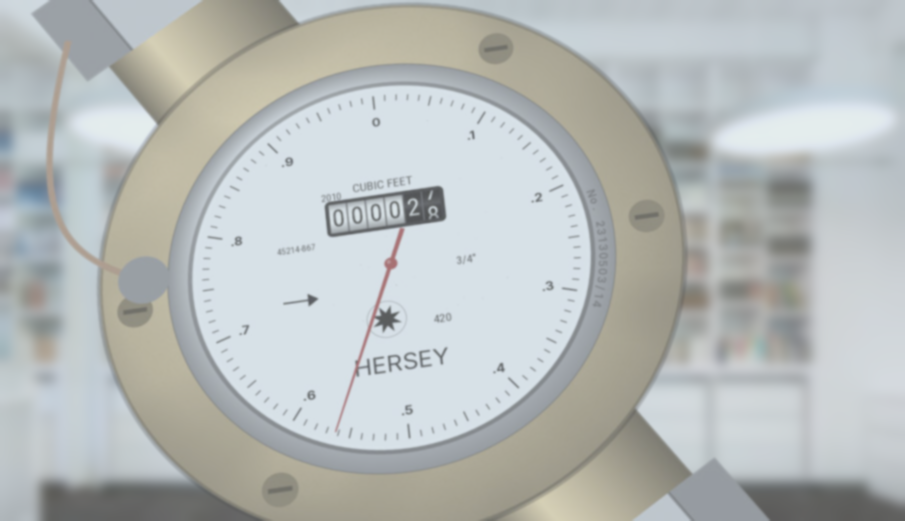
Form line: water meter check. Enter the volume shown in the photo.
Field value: 27.56 ft³
